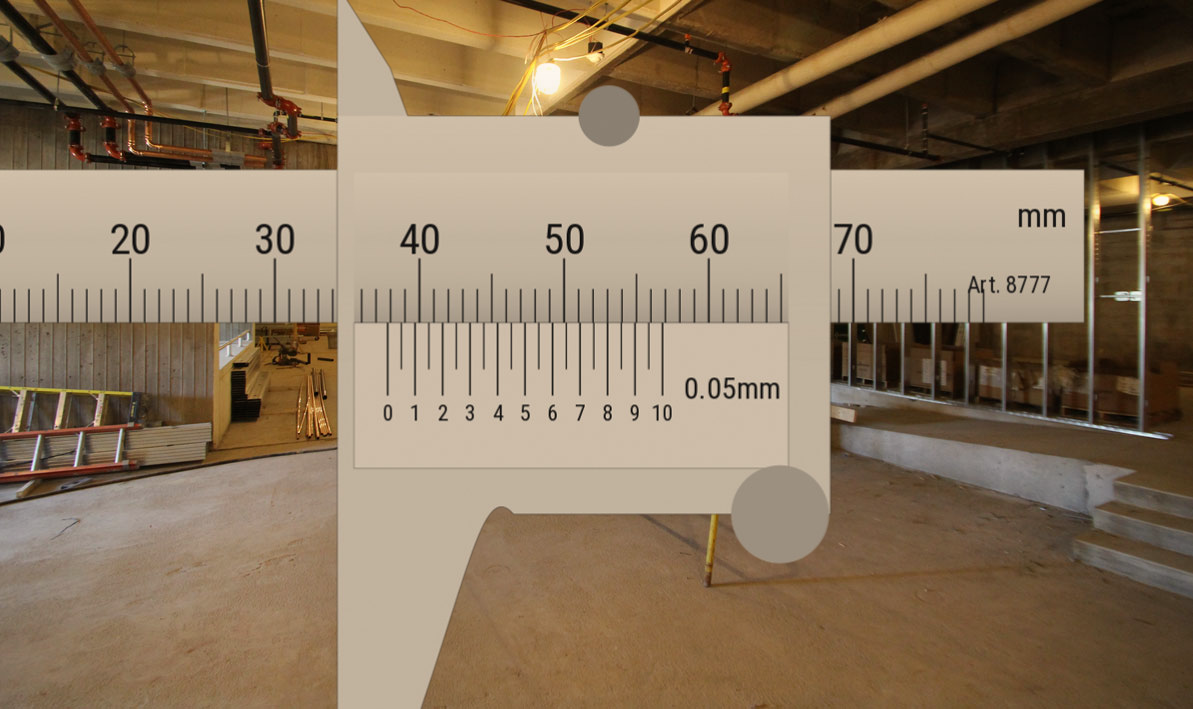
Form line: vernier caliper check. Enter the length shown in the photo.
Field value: 37.8 mm
